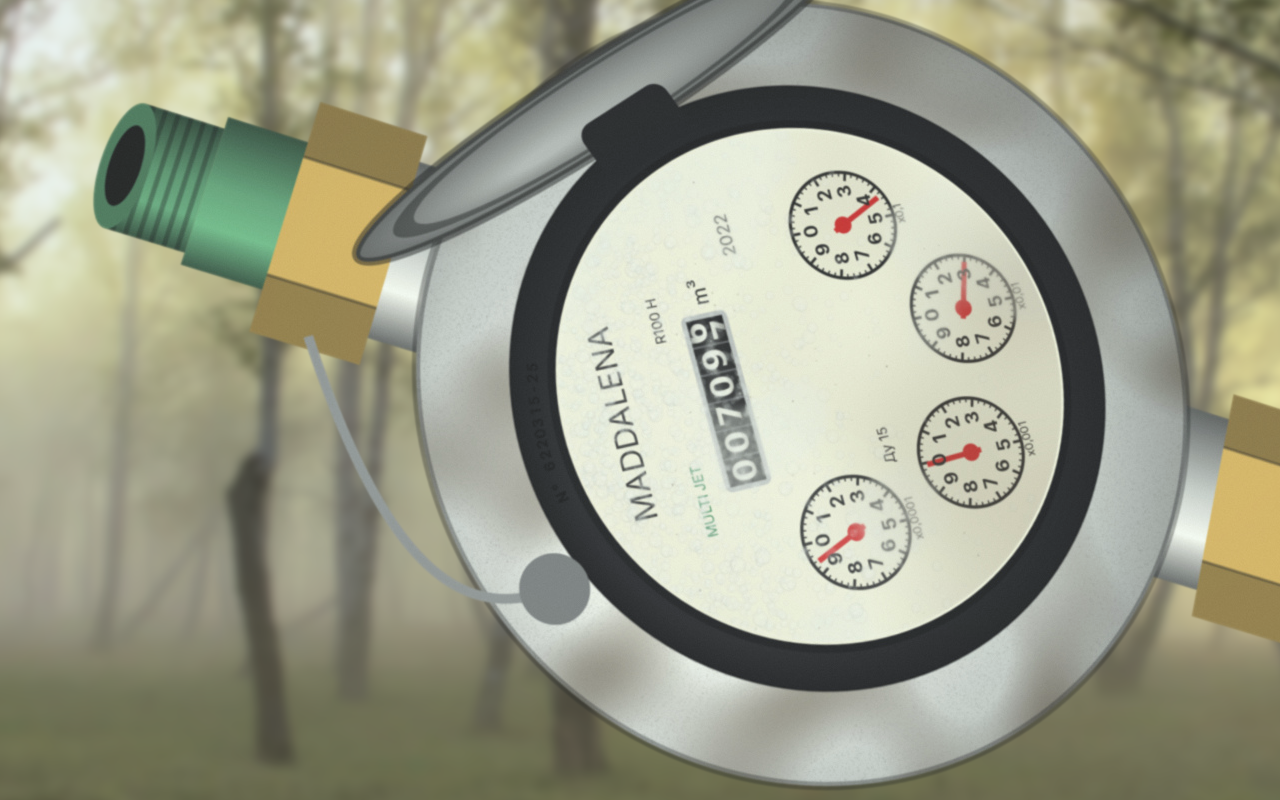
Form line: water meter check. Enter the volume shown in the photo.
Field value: 7096.4299 m³
